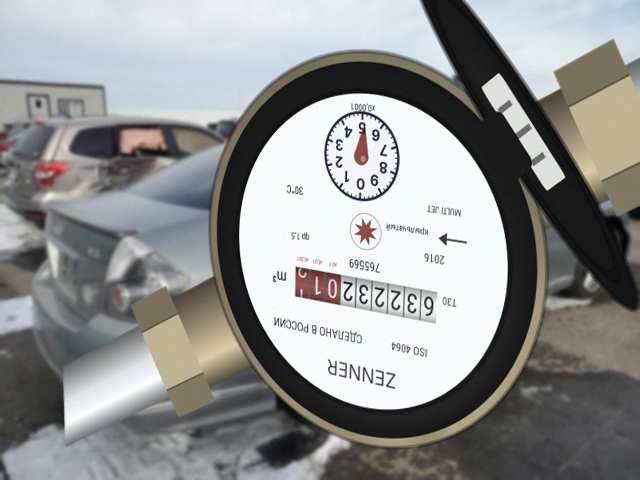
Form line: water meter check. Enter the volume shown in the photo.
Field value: 632232.0115 m³
